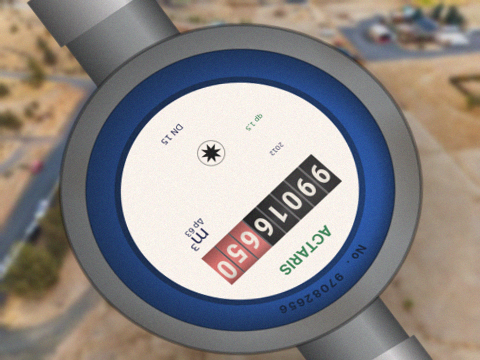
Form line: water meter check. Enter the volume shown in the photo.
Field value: 99016.650 m³
